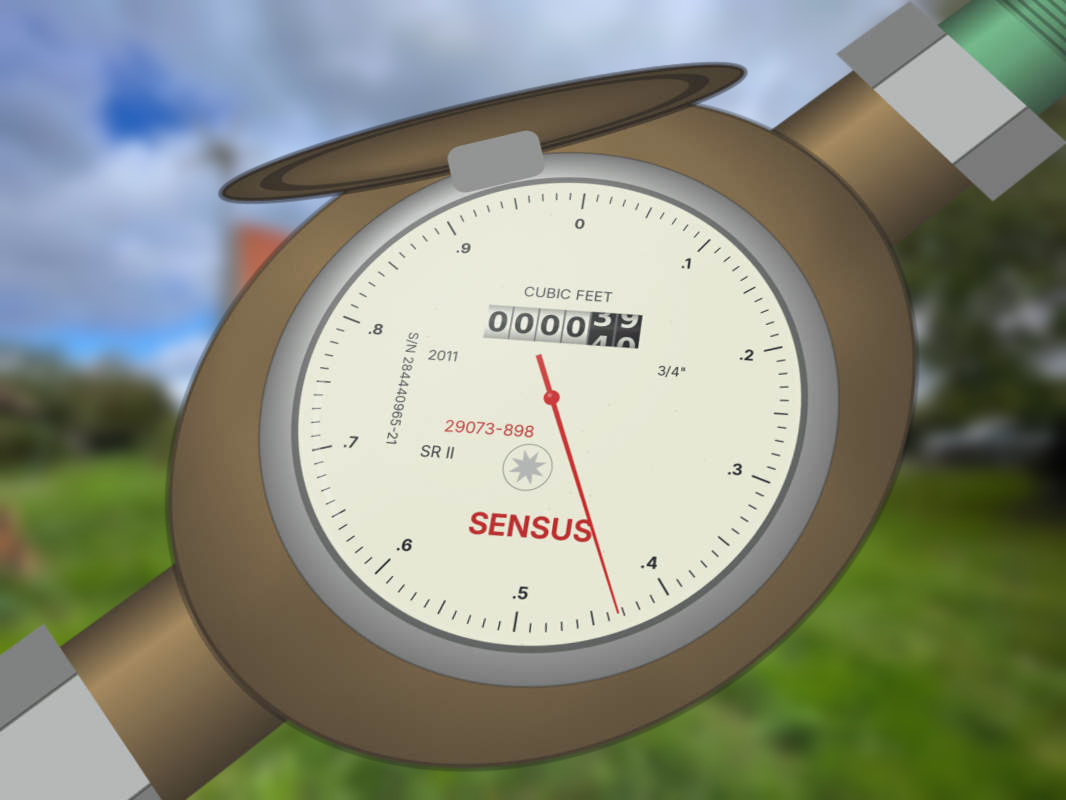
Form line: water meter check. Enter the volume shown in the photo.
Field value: 39.43 ft³
